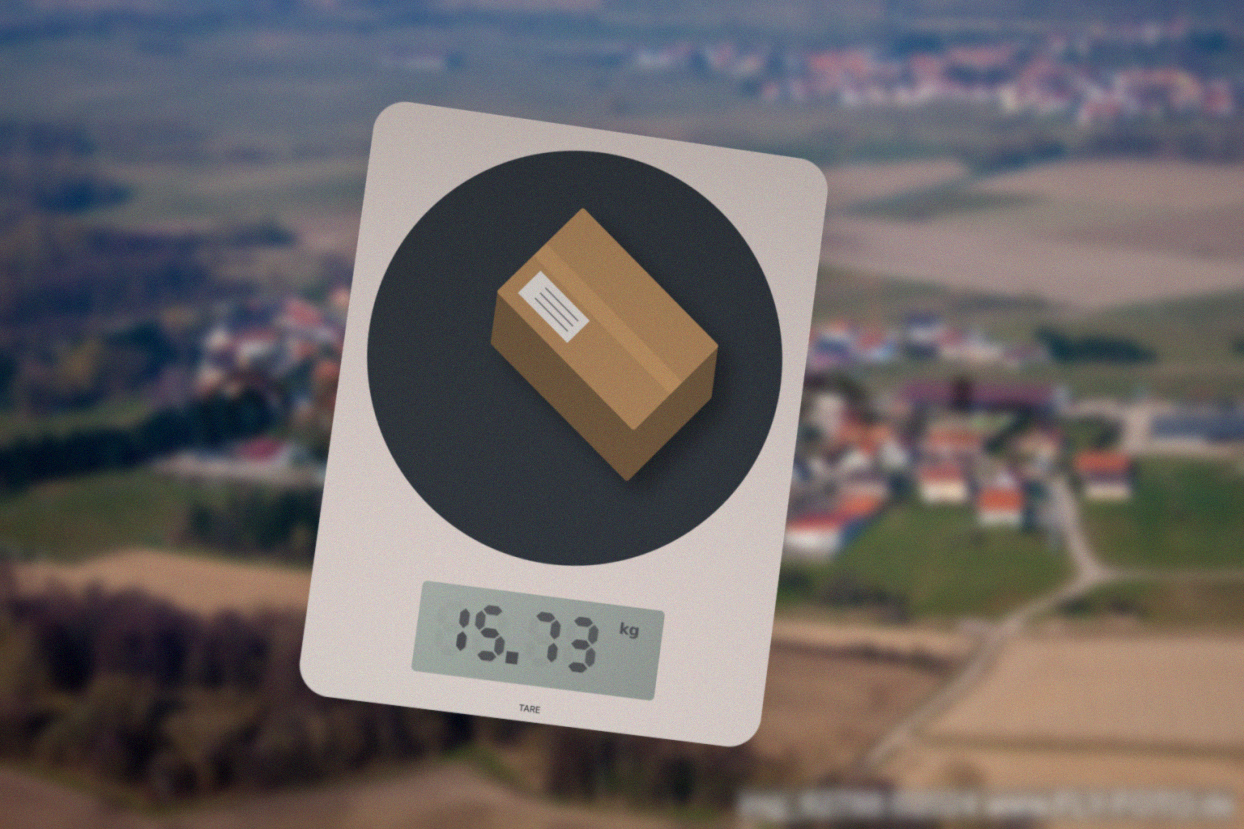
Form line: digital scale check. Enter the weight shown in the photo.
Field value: 15.73 kg
